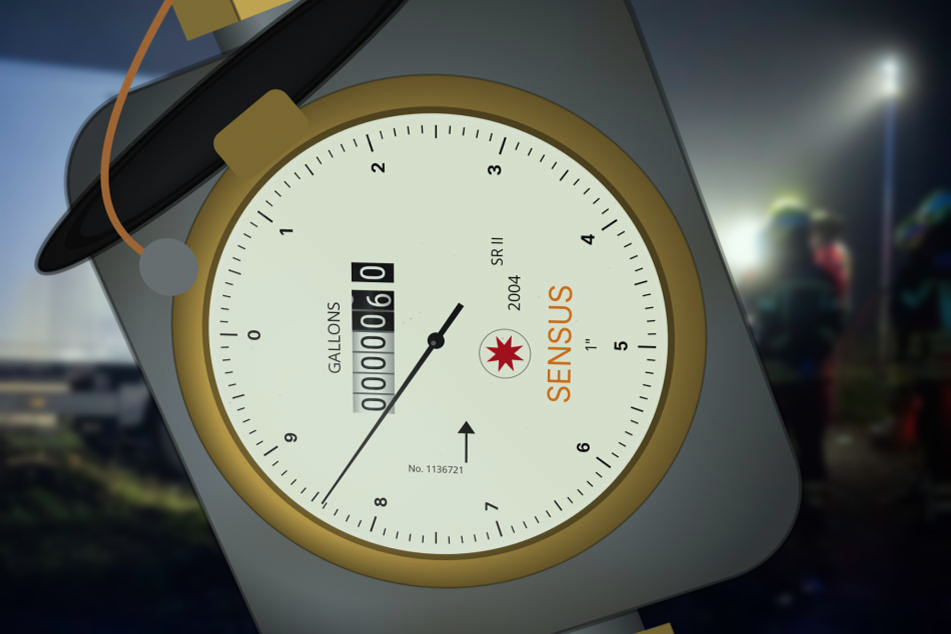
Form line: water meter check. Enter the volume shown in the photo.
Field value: 58.4 gal
